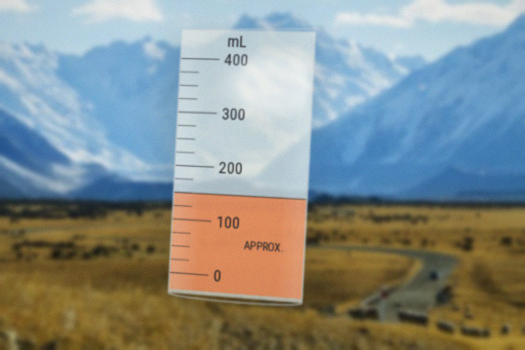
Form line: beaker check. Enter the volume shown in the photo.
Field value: 150 mL
